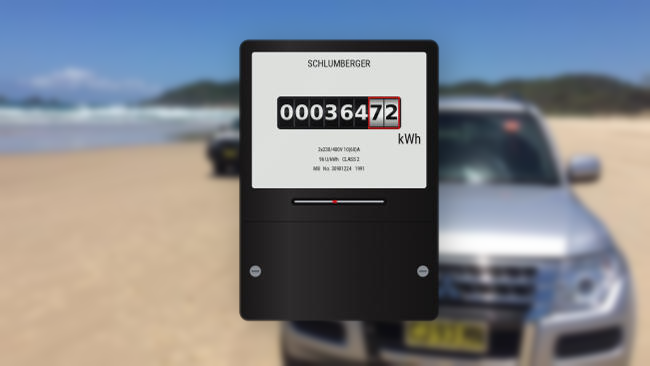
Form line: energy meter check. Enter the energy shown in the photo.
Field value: 364.72 kWh
